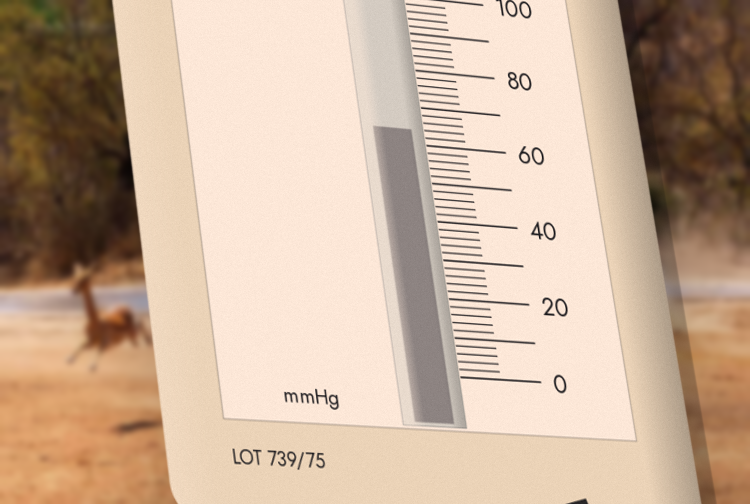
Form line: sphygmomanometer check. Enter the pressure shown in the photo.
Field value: 64 mmHg
